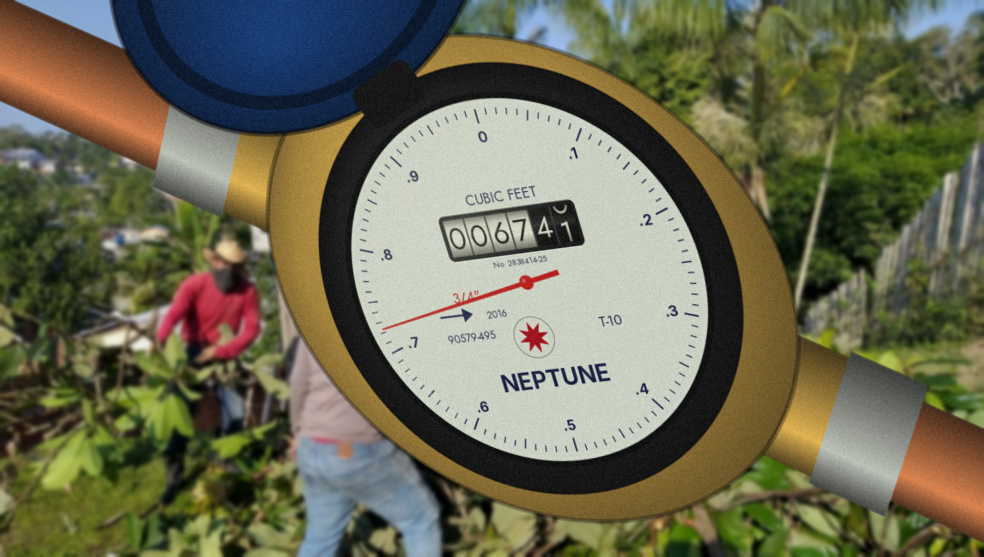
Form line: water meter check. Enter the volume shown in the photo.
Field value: 6740.72 ft³
